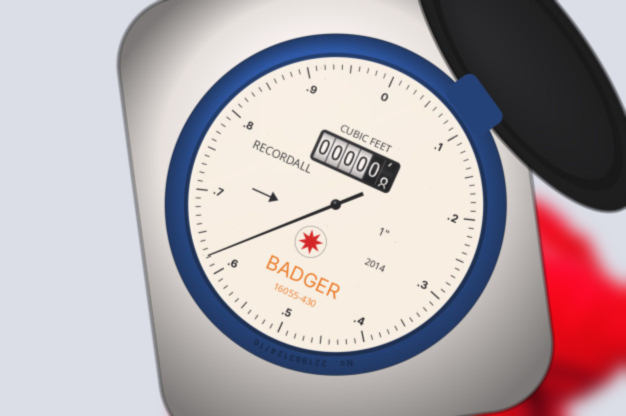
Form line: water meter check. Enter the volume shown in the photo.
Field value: 7.62 ft³
